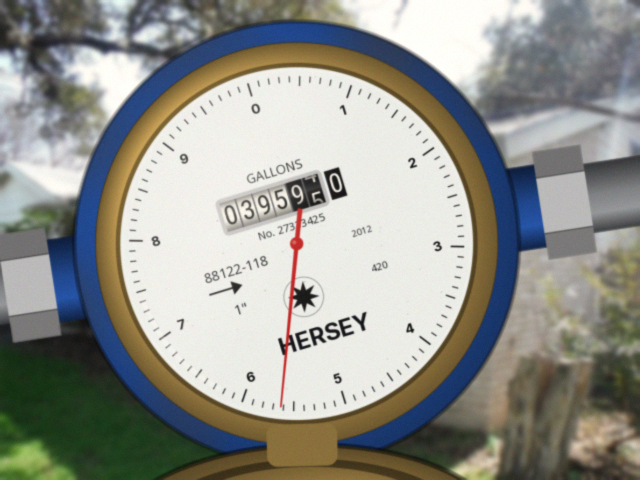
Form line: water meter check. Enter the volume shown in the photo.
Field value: 395945.6 gal
